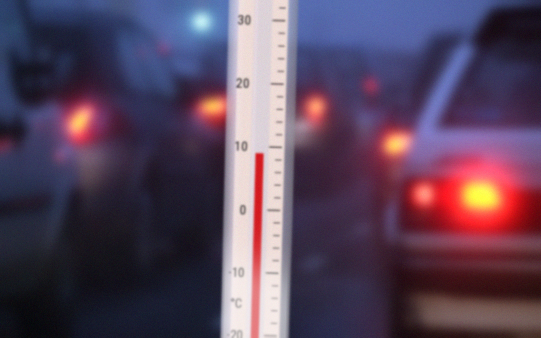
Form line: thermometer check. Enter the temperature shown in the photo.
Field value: 9 °C
